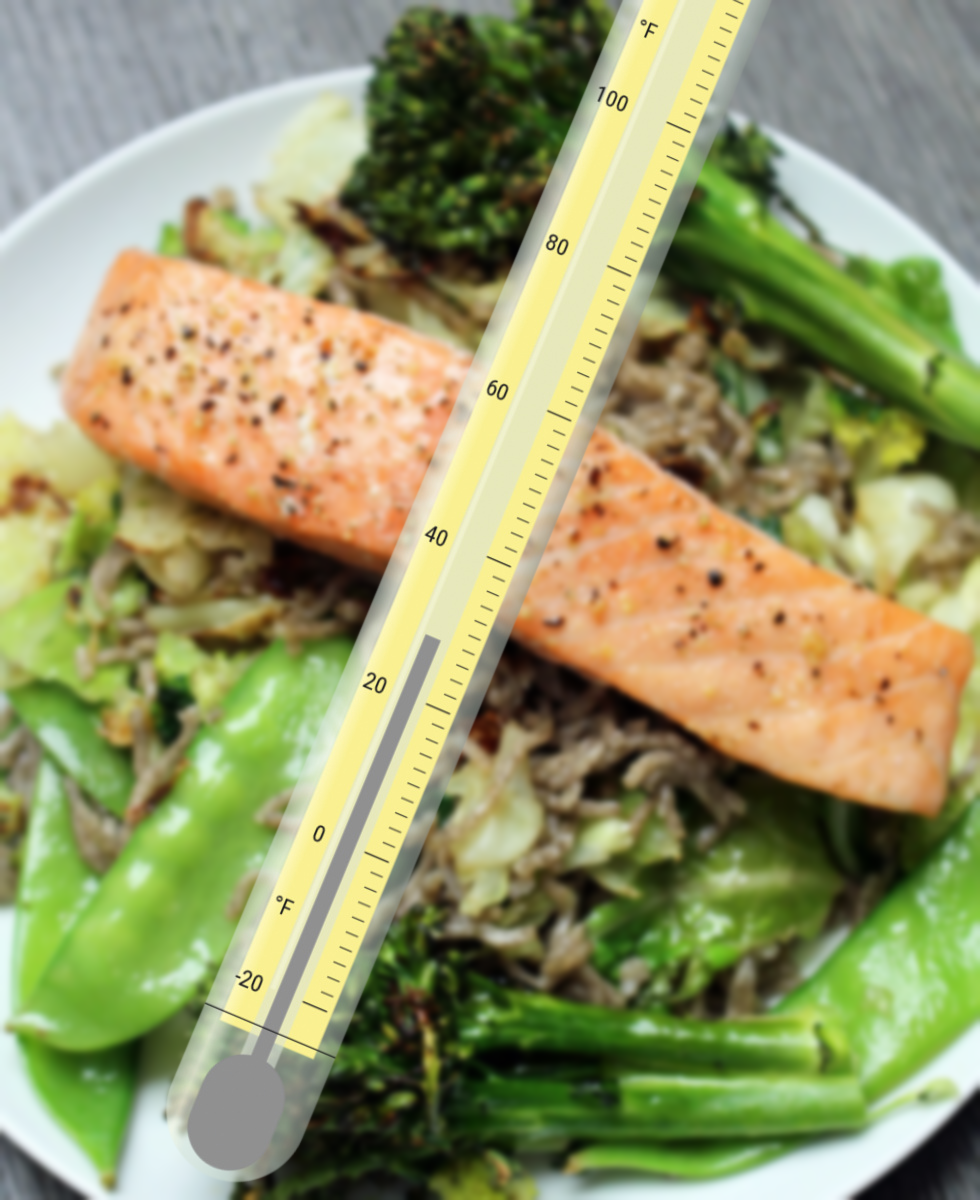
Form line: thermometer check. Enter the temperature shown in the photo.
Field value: 28 °F
